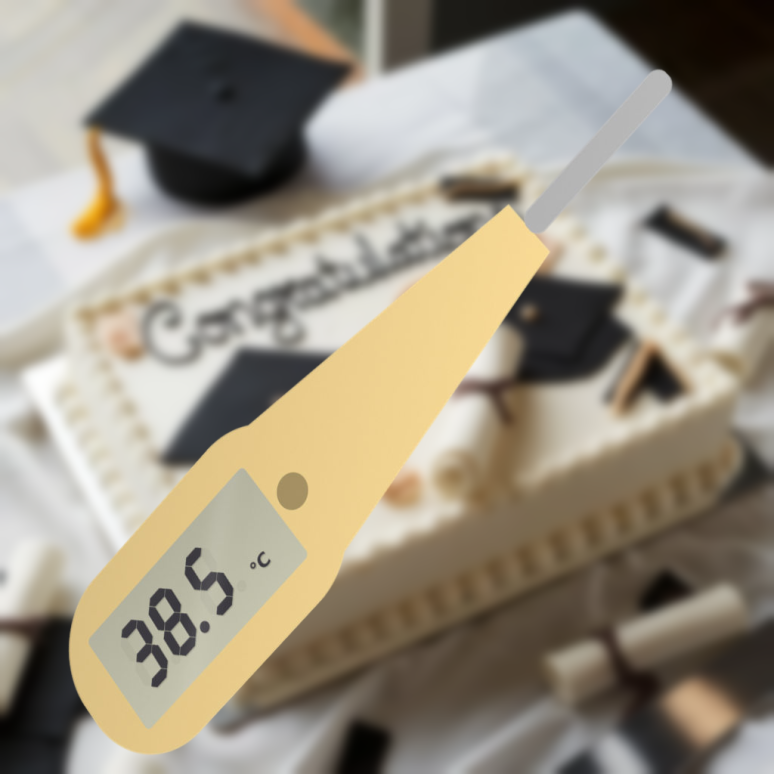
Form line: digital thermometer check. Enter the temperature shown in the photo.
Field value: 38.5 °C
